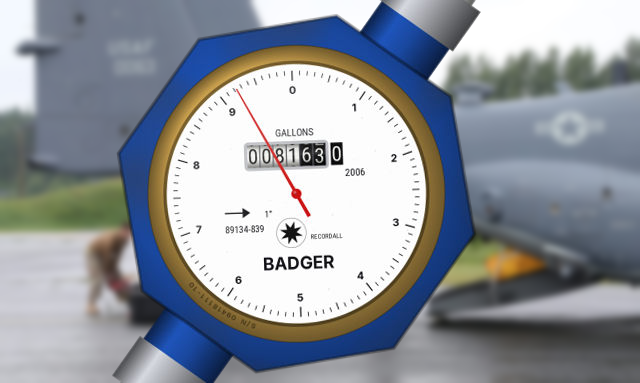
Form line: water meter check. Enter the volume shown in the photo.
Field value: 81629.2 gal
